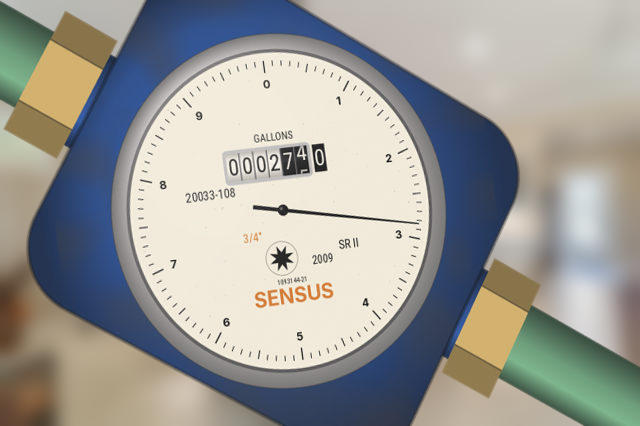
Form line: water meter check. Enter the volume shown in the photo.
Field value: 2742.8 gal
